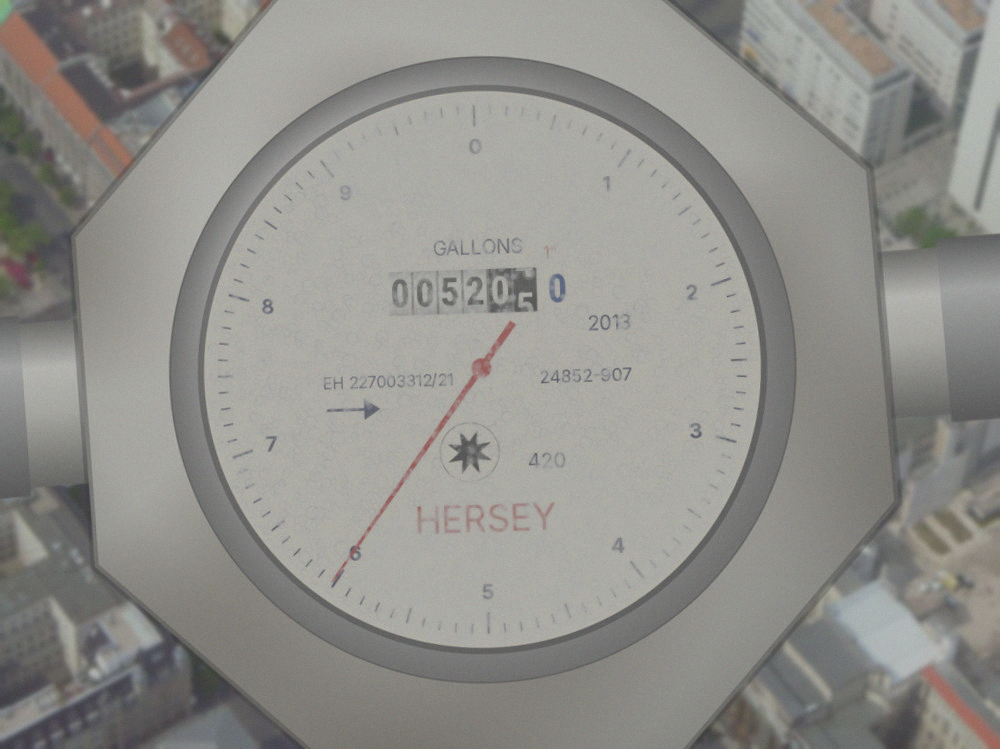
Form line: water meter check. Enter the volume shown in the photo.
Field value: 52046.0 gal
